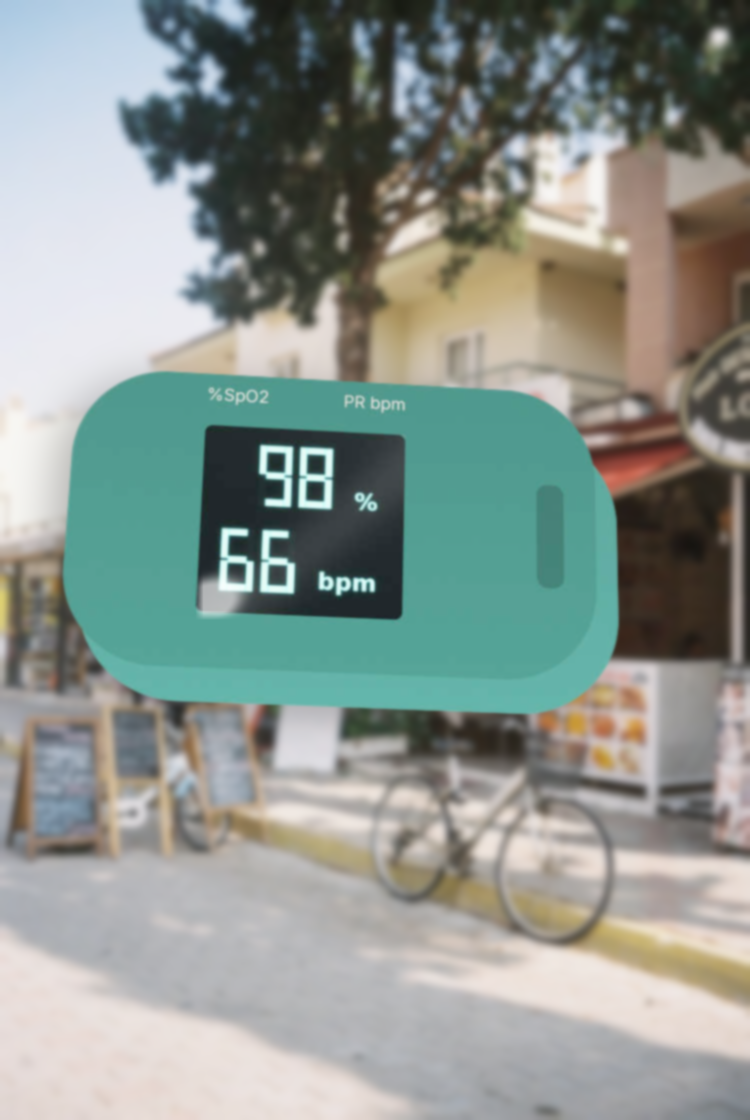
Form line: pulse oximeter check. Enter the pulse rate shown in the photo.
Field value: 66 bpm
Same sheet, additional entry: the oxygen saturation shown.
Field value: 98 %
